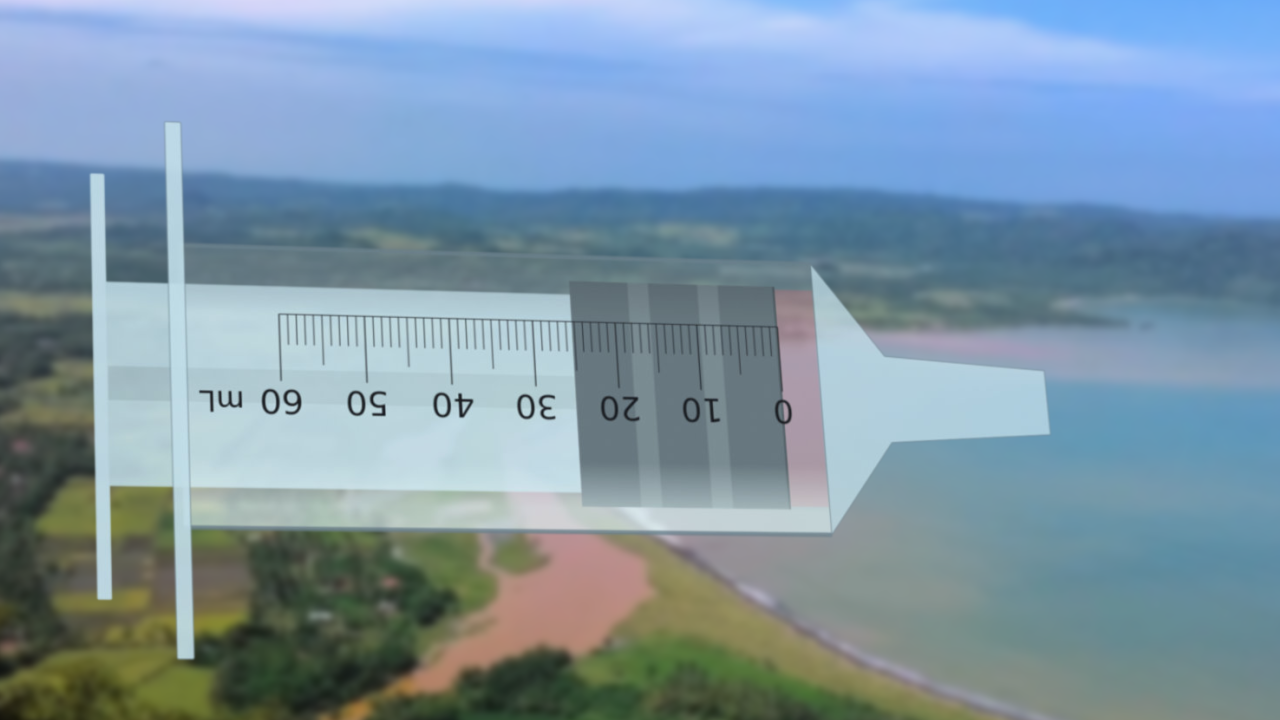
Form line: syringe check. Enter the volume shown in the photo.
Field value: 0 mL
